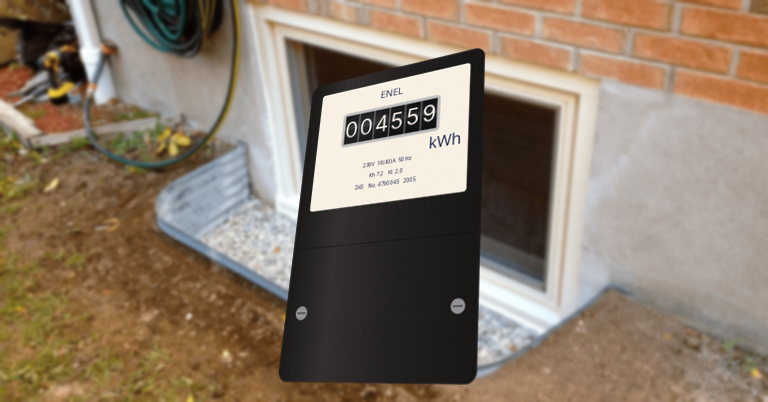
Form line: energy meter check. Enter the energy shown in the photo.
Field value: 4559 kWh
